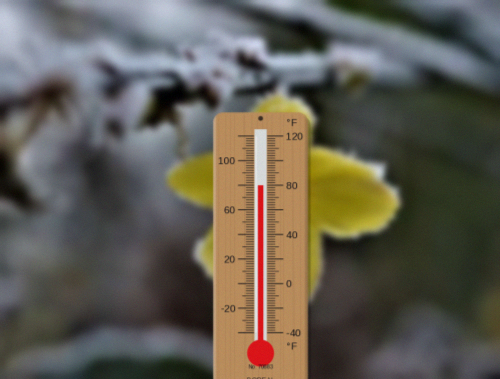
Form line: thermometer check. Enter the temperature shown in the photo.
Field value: 80 °F
